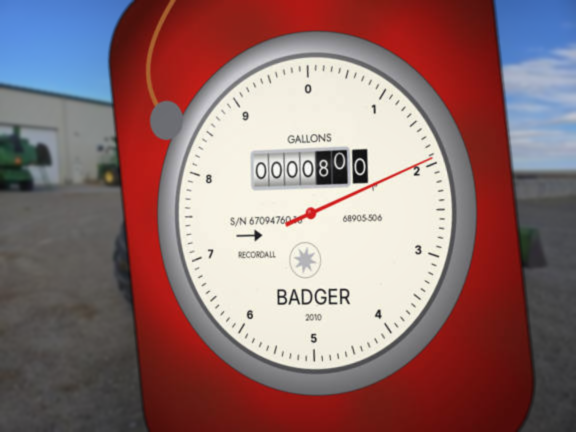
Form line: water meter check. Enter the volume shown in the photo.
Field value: 801.9 gal
